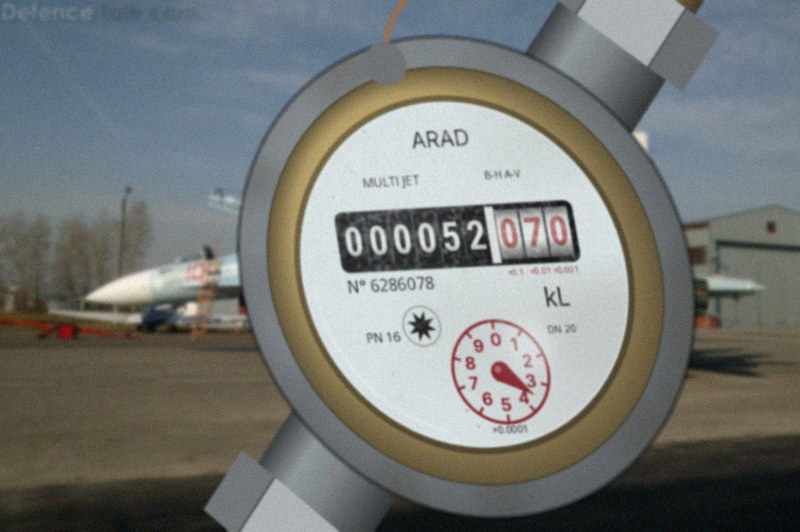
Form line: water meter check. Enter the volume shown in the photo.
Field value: 52.0703 kL
